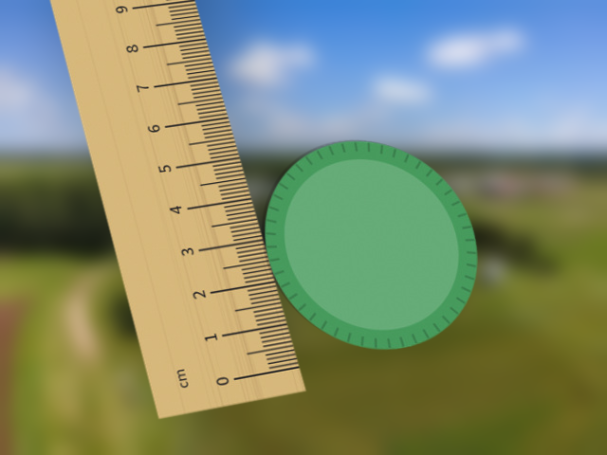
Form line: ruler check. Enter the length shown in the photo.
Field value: 5 cm
